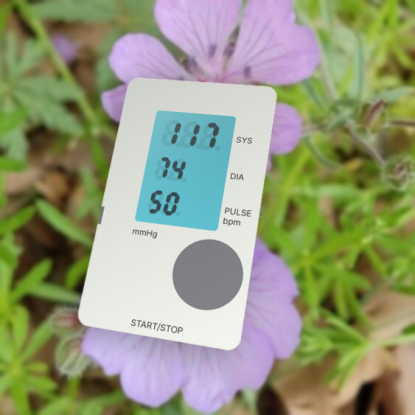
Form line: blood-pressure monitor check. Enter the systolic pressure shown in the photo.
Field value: 117 mmHg
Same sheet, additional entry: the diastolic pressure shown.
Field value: 74 mmHg
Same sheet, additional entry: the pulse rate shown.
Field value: 50 bpm
